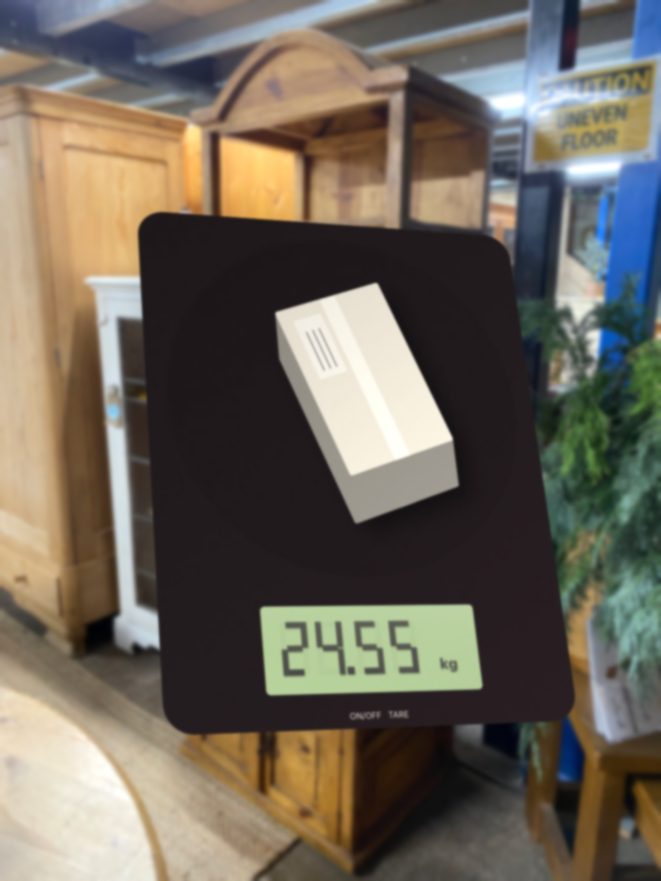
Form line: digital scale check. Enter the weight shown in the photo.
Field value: 24.55 kg
